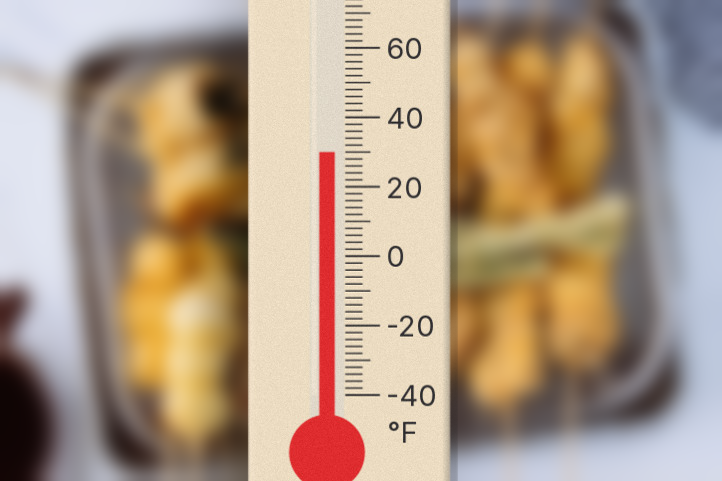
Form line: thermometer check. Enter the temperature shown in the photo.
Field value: 30 °F
